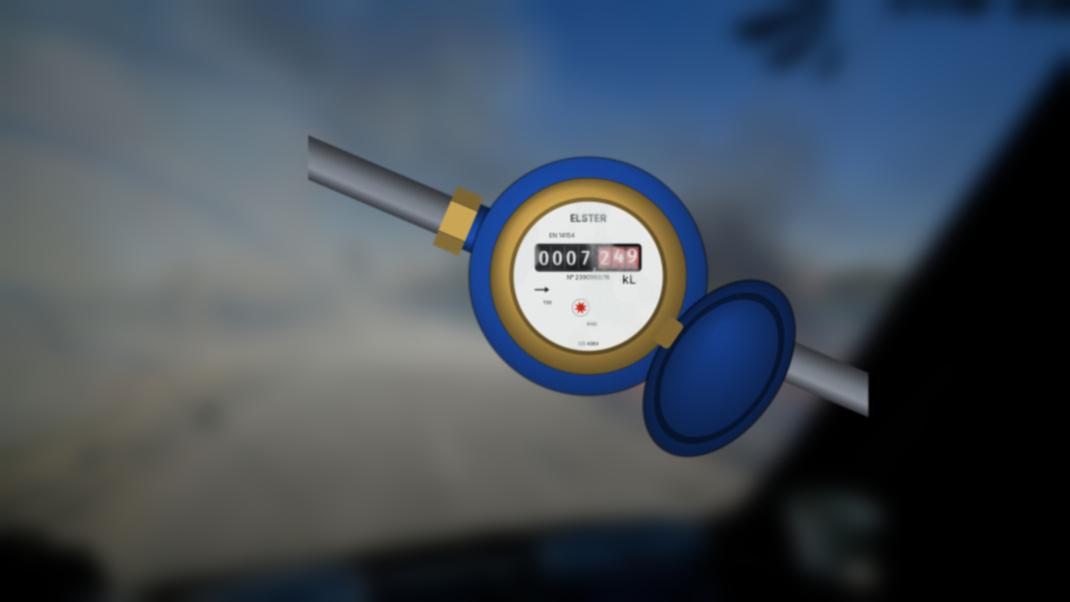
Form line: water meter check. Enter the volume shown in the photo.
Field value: 7.249 kL
